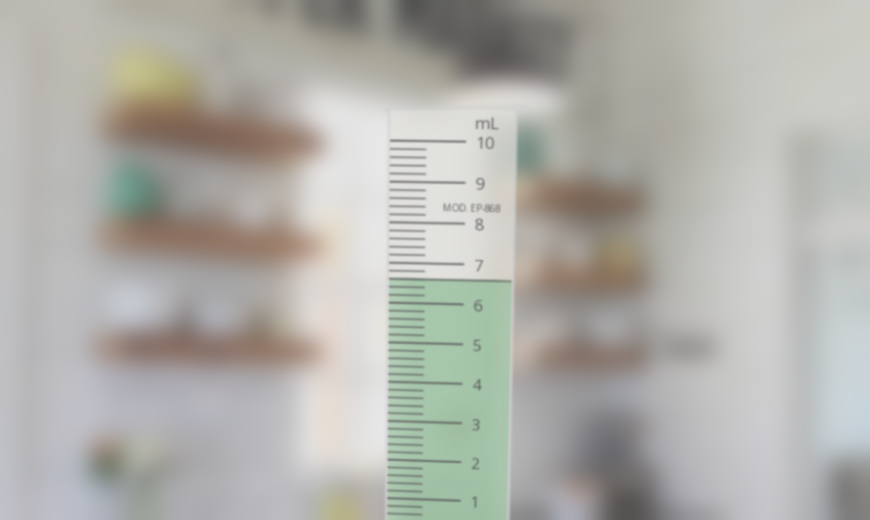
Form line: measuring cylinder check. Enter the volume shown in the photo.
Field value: 6.6 mL
